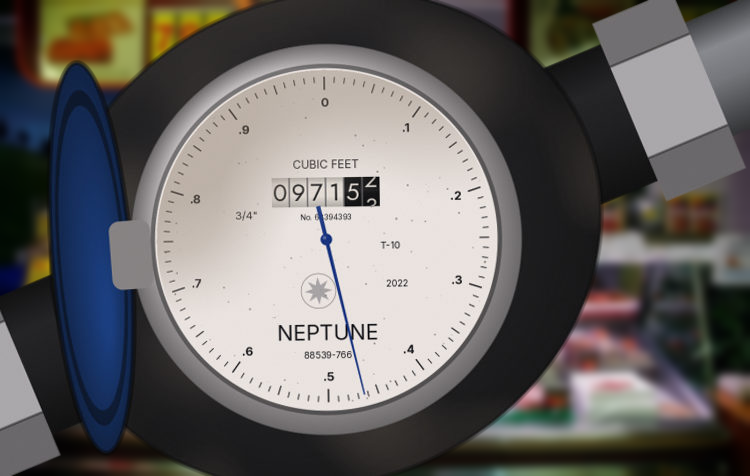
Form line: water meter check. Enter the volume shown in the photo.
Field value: 97152.46 ft³
